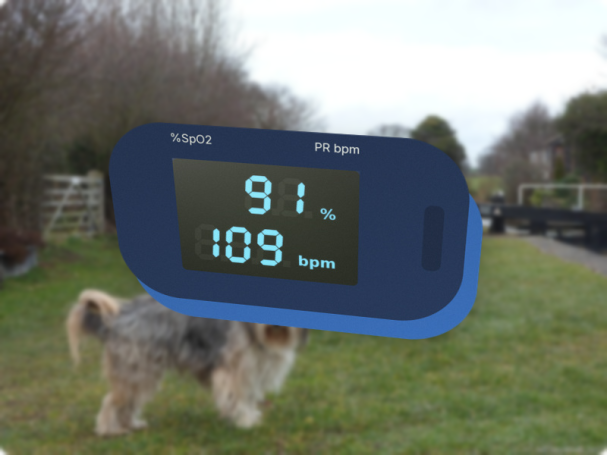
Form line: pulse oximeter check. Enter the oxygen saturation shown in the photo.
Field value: 91 %
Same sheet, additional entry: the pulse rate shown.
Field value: 109 bpm
